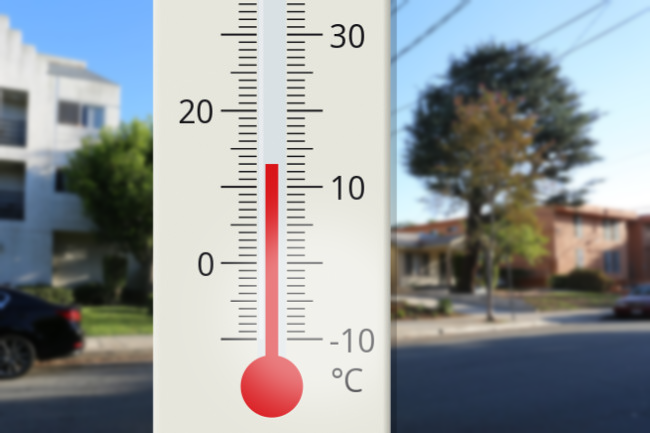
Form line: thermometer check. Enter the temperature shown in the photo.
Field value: 13 °C
